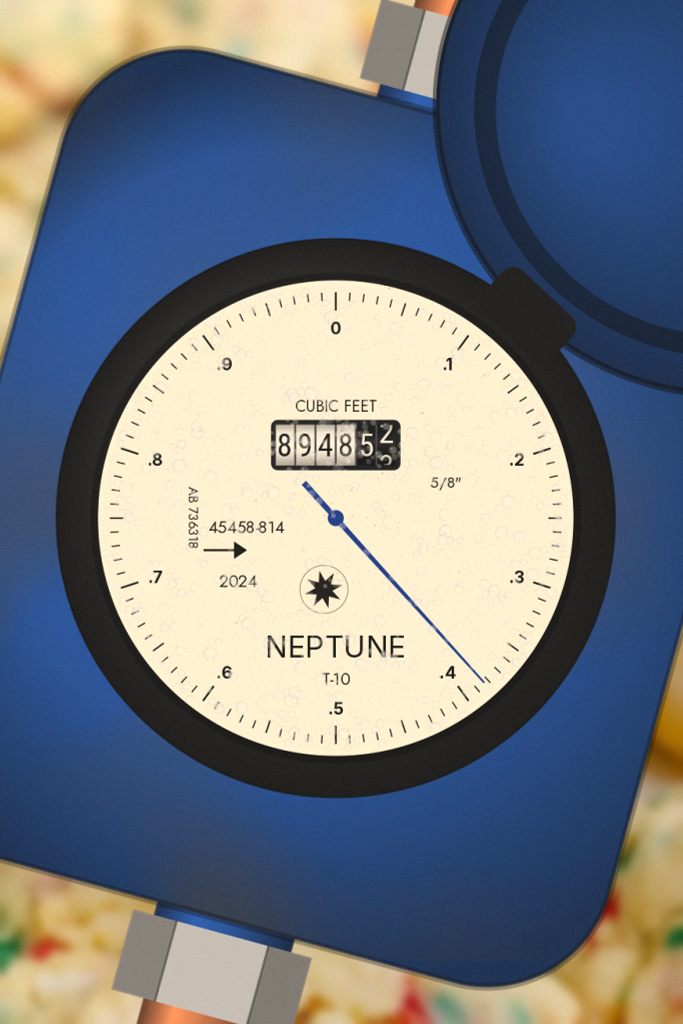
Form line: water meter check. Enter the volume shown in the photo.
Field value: 894852.38 ft³
